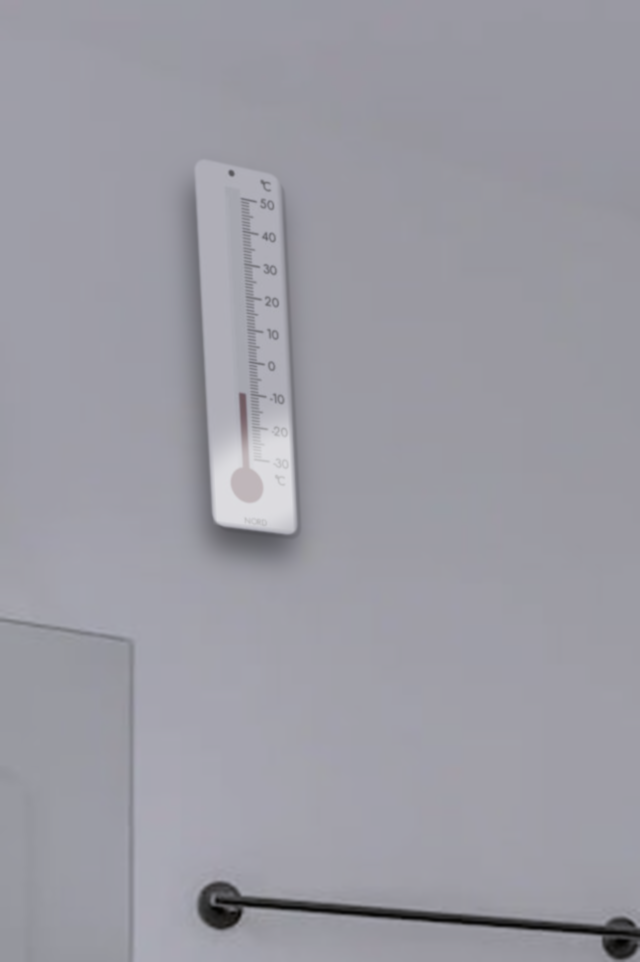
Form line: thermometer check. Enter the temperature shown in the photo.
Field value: -10 °C
